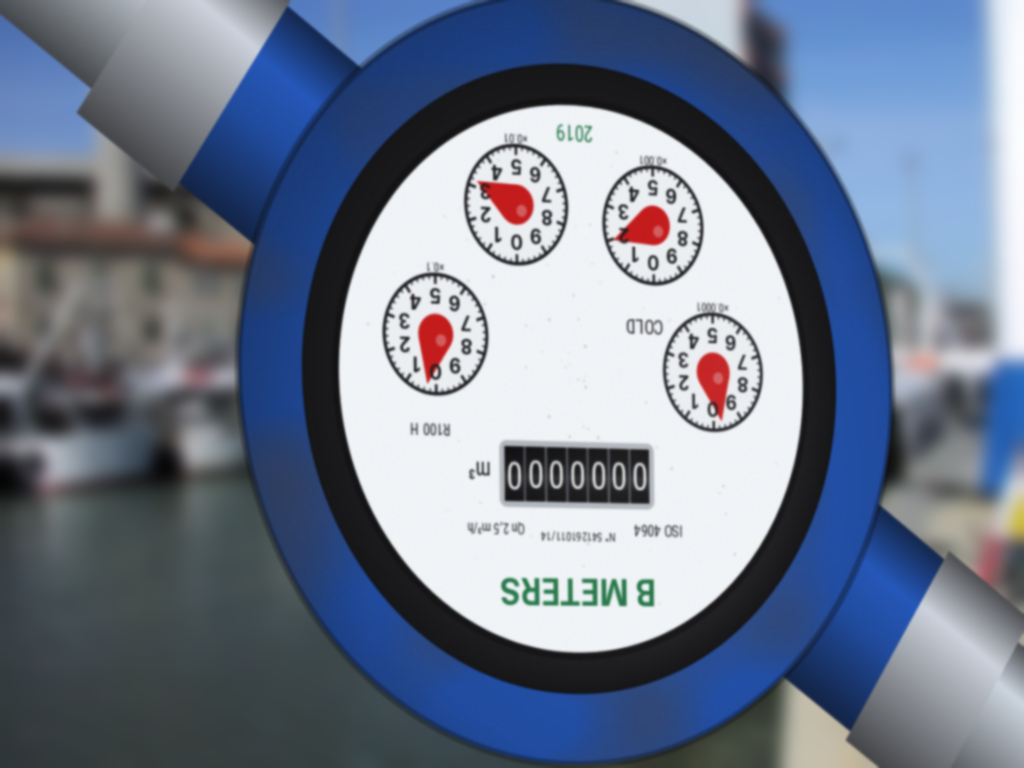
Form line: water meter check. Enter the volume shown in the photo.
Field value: 0.0319 m³
